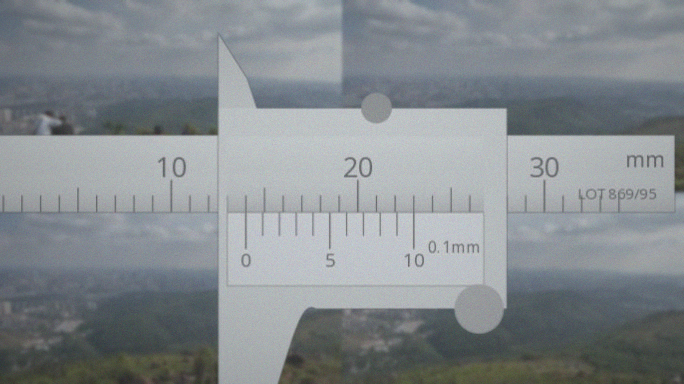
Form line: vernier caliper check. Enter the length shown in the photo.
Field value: 14.0 mm
